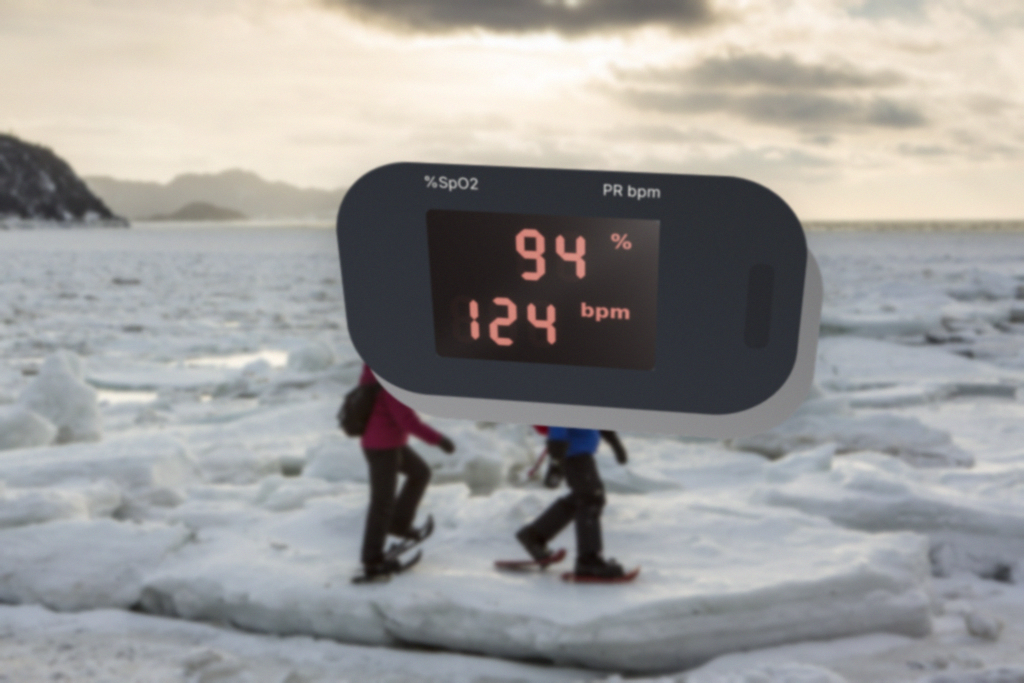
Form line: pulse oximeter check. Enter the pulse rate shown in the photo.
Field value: 124 bpm
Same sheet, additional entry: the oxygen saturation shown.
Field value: 94 %
